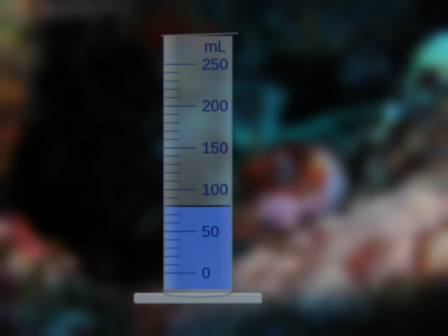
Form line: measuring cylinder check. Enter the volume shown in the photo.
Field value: 80 mL
